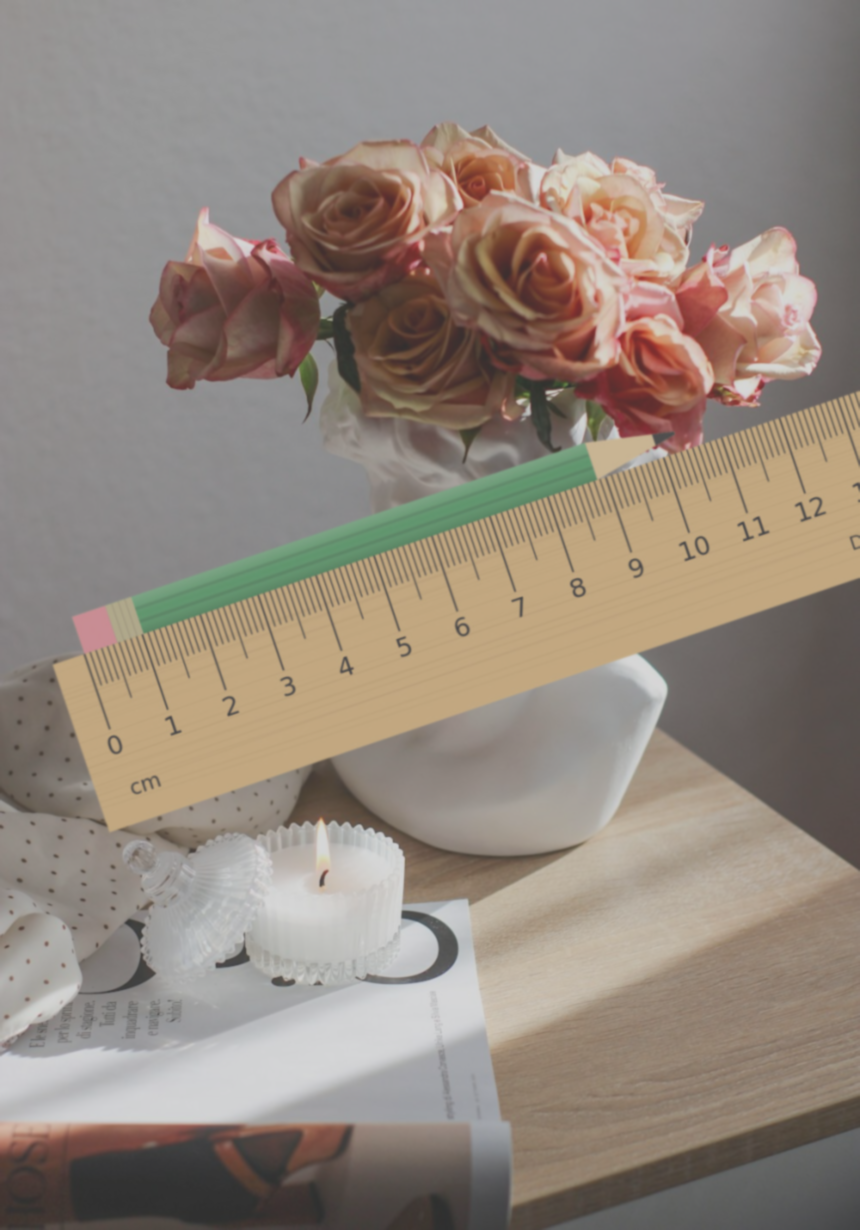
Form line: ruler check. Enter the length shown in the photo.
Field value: 10.3 cm
